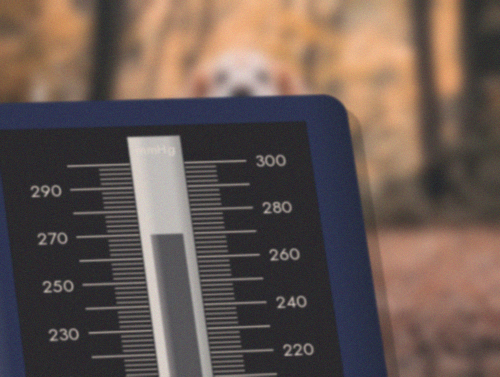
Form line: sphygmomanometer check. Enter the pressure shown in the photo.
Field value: 270 mmHg
